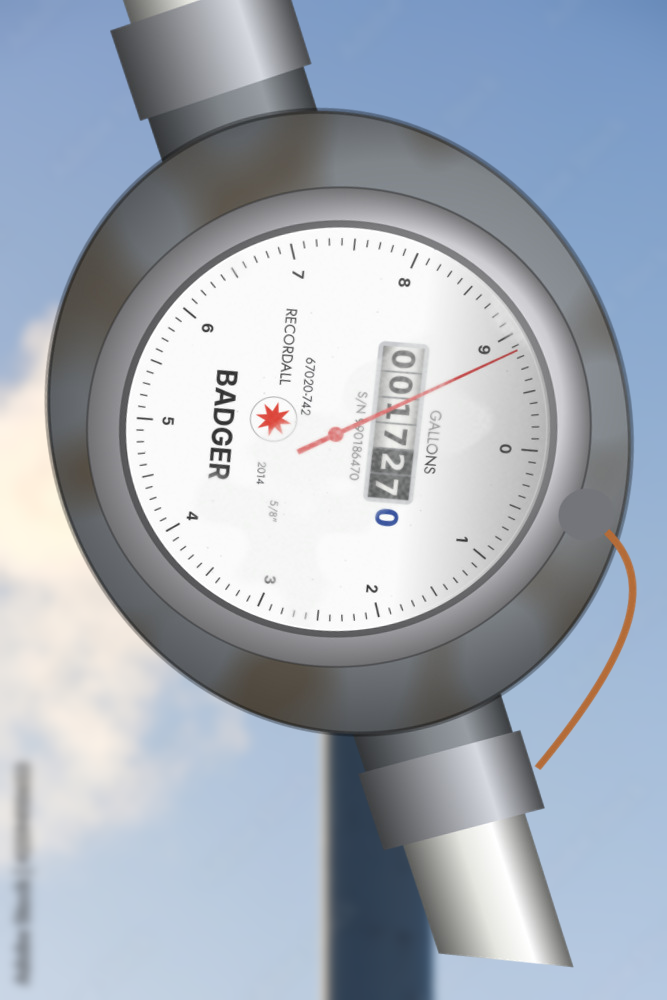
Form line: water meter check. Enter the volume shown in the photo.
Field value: 17269.1 gal
